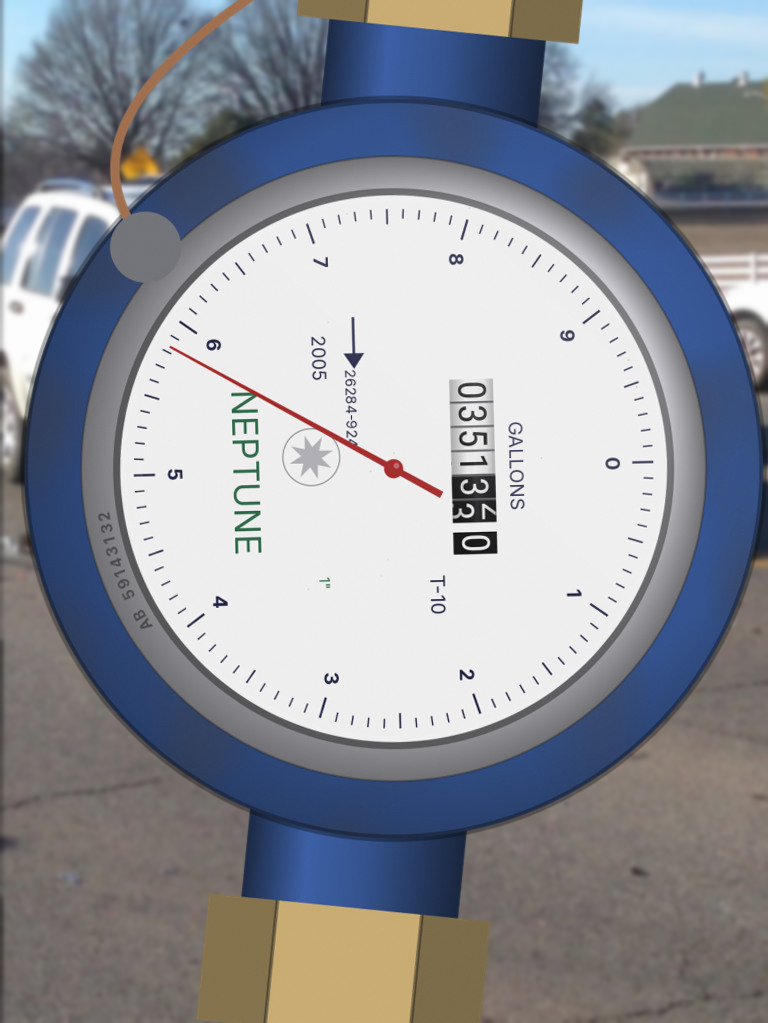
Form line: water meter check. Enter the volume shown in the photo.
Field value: 351325.8 gal
